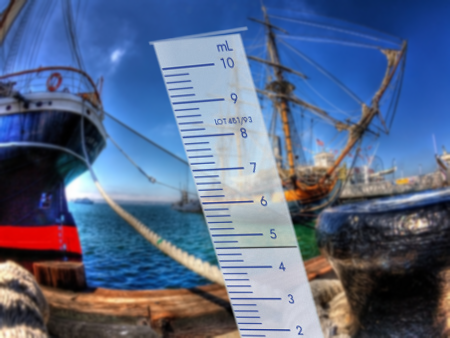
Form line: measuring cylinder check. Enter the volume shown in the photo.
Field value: 4.6 mL
